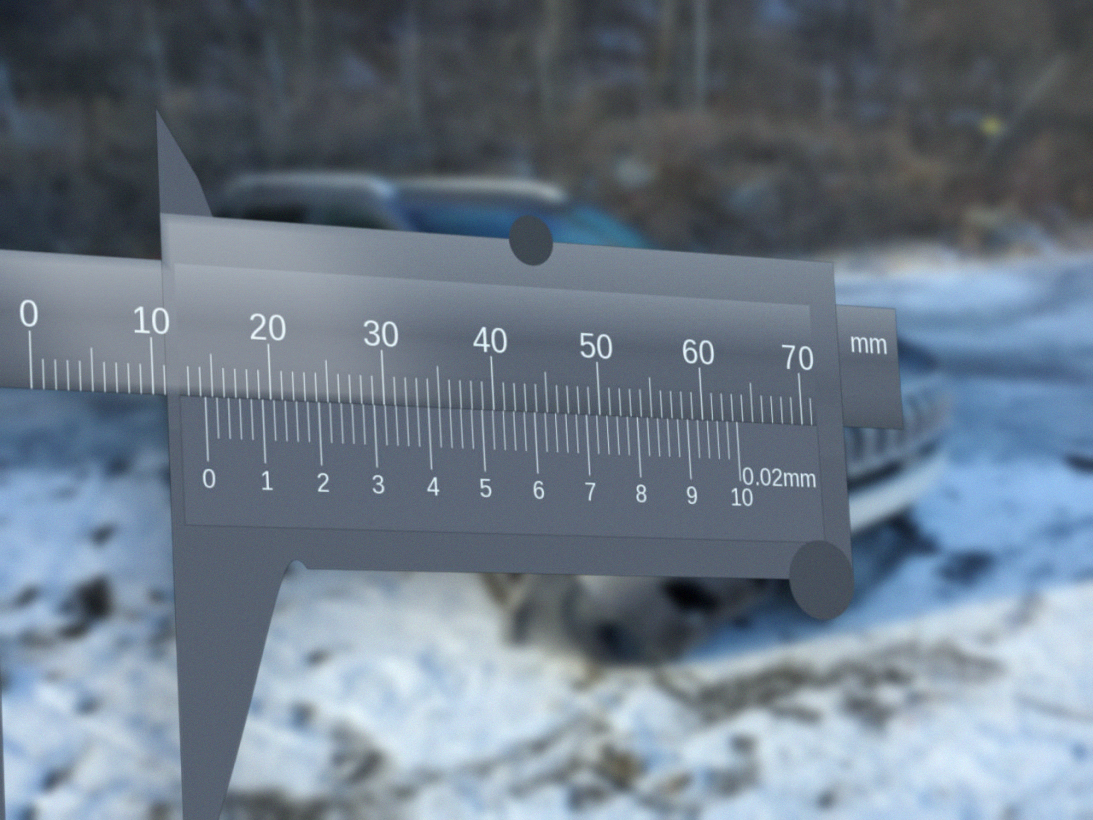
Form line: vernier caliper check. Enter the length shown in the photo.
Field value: 14.4 mm
